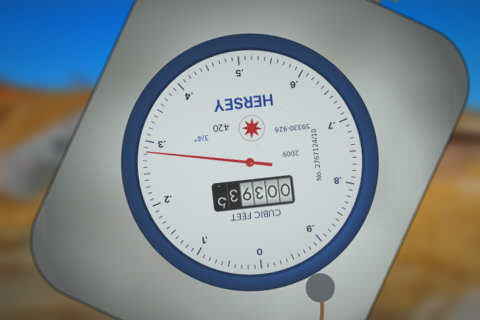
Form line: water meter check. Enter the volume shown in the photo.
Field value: 3935.28 ft³
